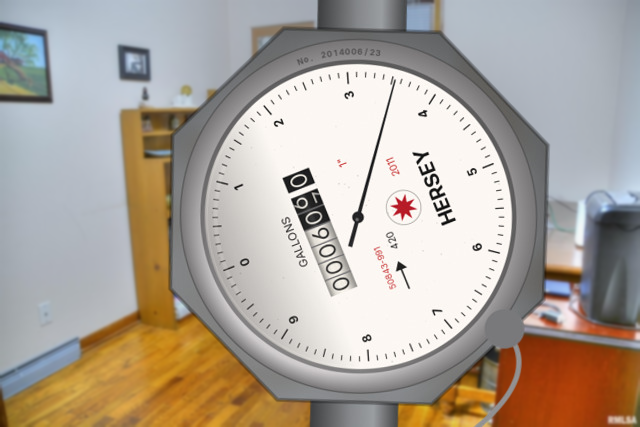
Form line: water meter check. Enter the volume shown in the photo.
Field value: 6063.5 gal
